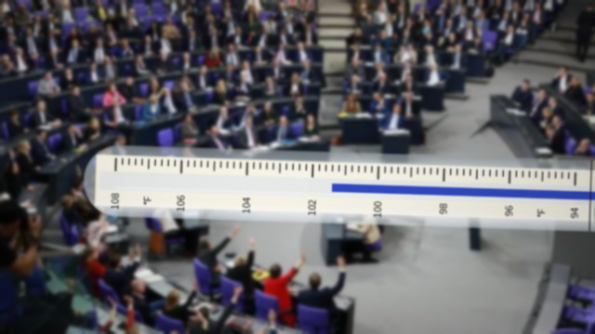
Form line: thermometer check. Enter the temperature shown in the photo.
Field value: 101.4 °F
